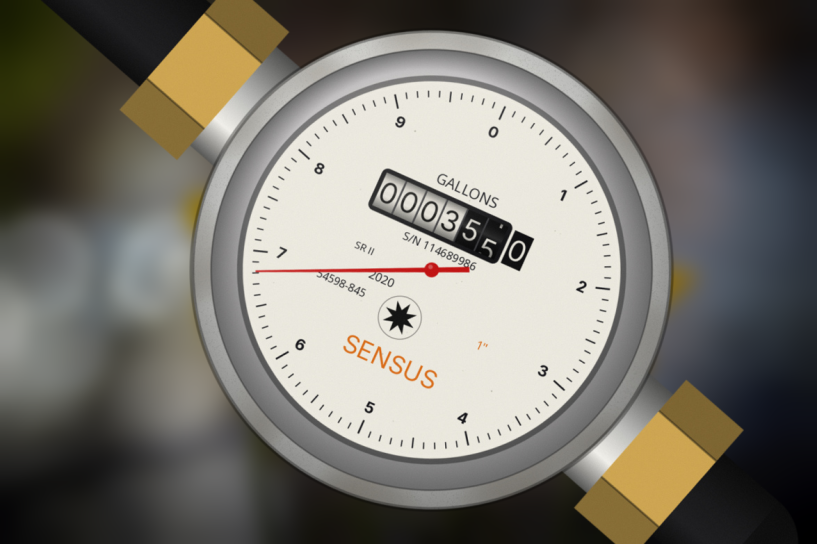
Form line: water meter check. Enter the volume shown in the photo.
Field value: 3546.8 gal
